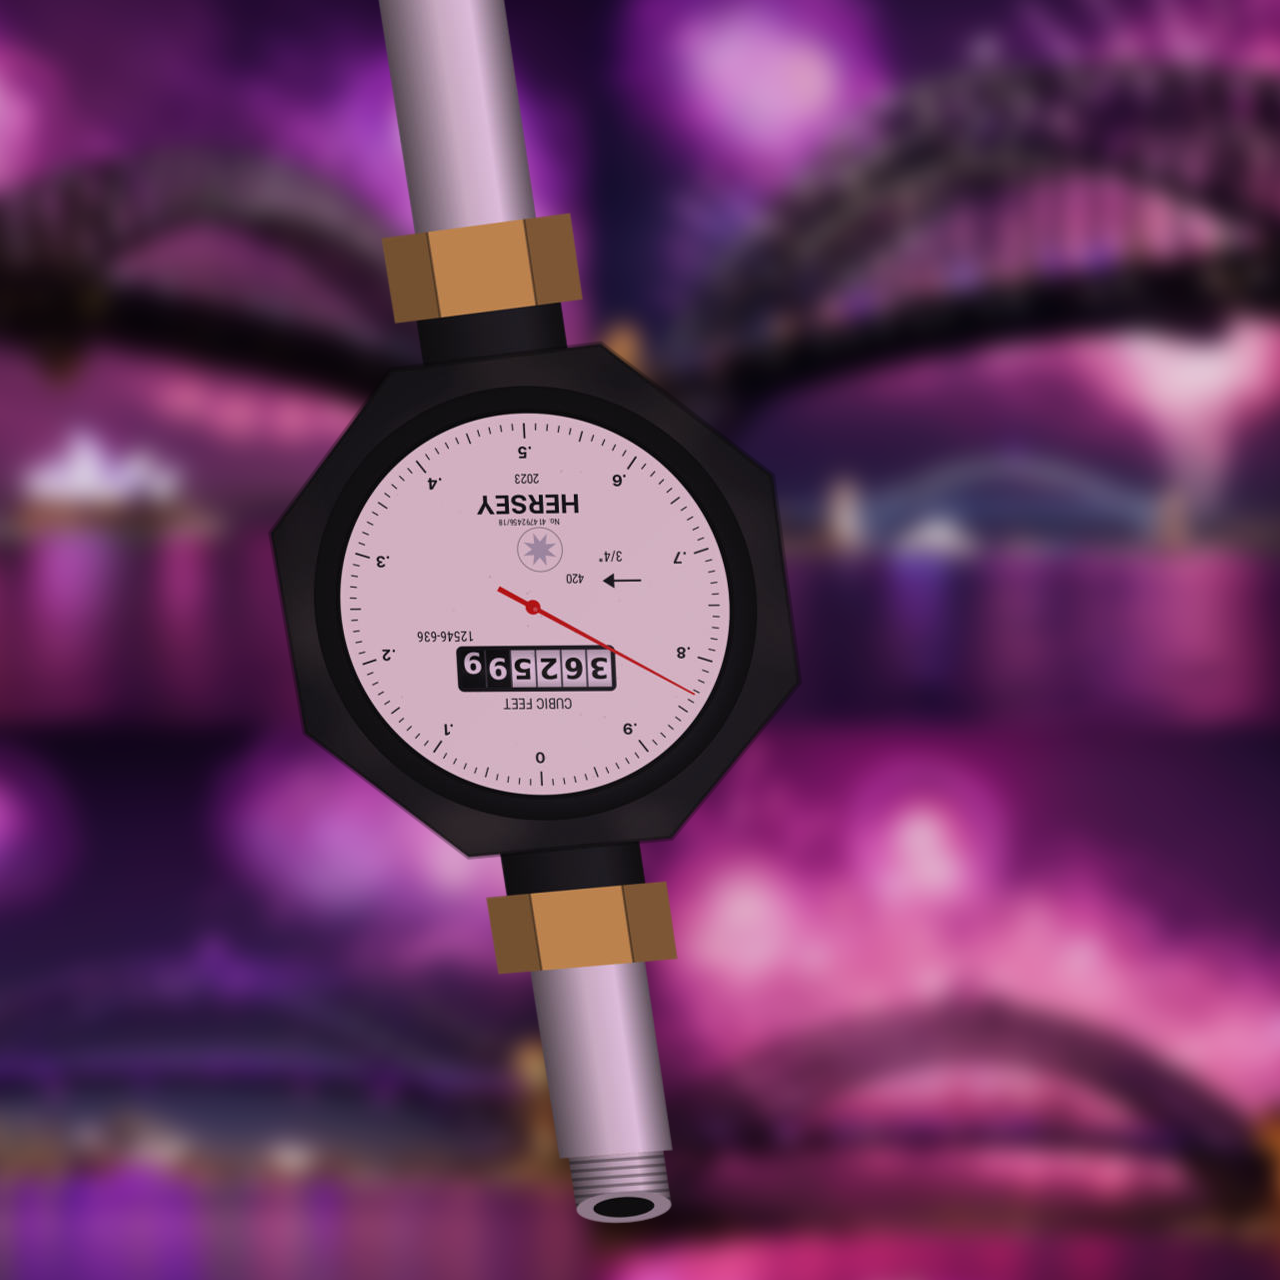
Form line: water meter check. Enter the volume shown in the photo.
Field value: 362598.83 ft³
